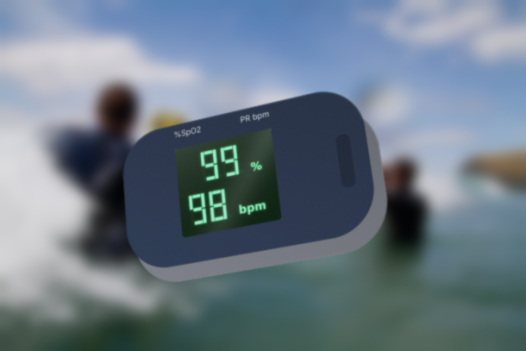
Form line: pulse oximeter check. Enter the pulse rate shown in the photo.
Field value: 98 bpm
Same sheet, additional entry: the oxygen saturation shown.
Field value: 99 %
